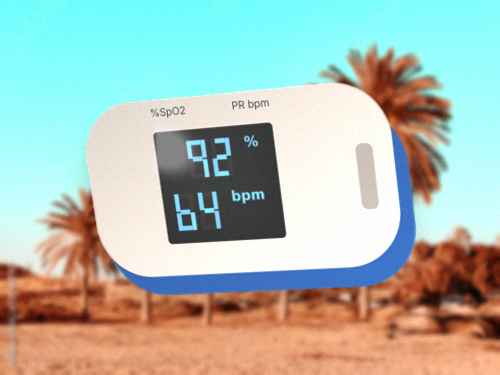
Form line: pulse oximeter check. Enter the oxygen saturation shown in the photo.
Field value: 92 %
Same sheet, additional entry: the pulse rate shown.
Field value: 64 bpm
